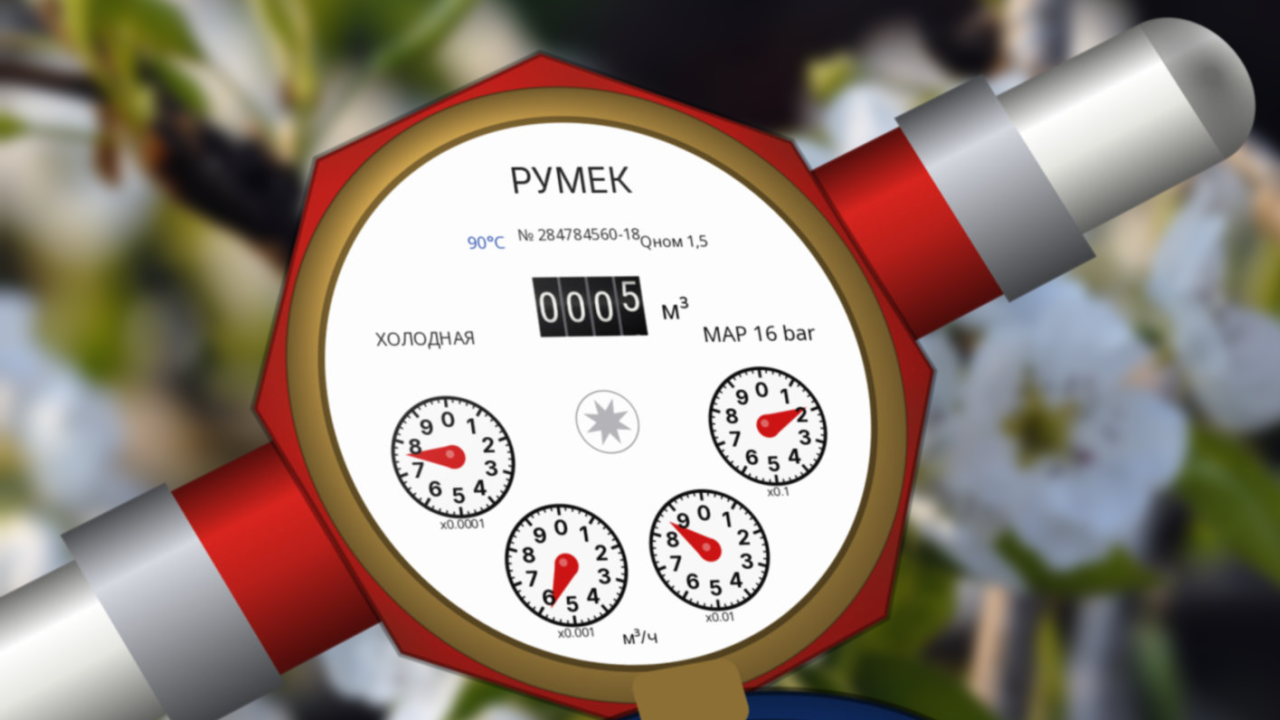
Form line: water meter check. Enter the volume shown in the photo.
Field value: 5.1857 m³
